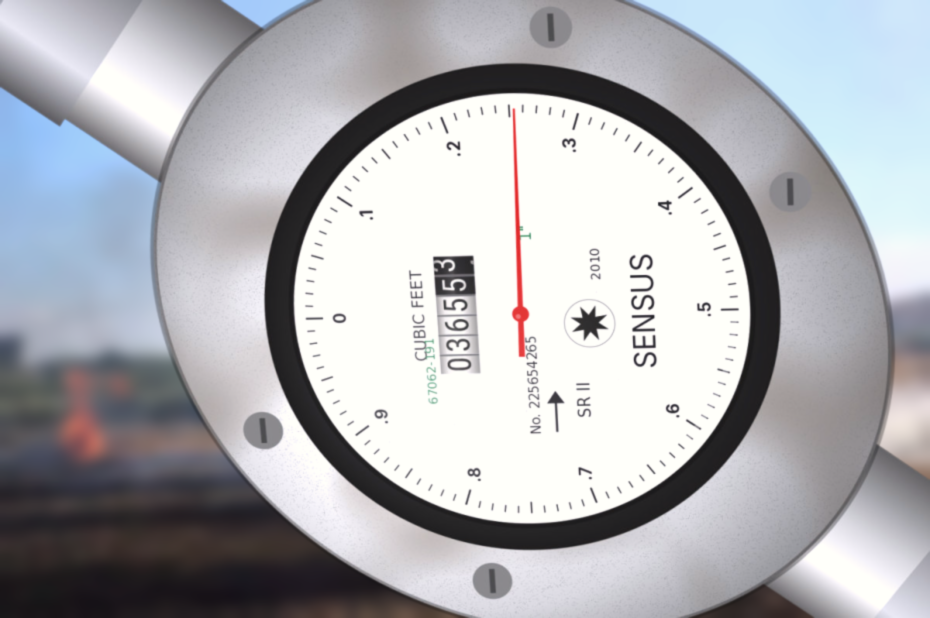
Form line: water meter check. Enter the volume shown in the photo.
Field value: 36553.25 ft³
